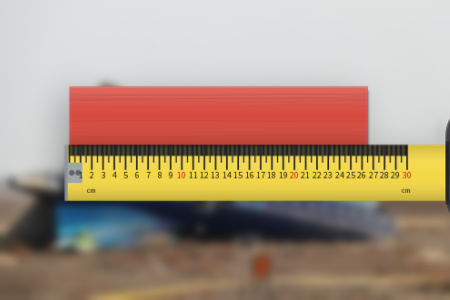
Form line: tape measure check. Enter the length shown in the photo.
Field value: 26.5 cm
